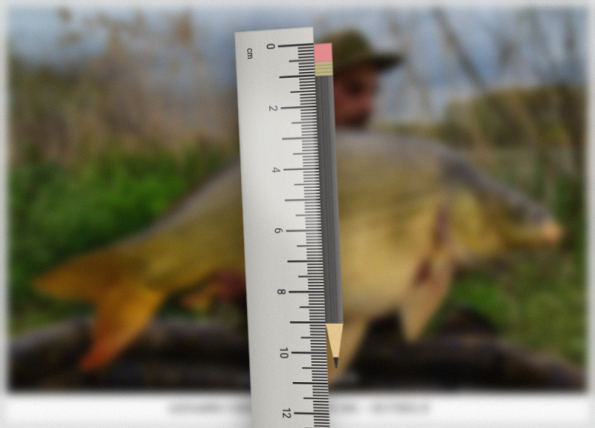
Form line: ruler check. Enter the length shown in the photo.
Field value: 10.5 cm
